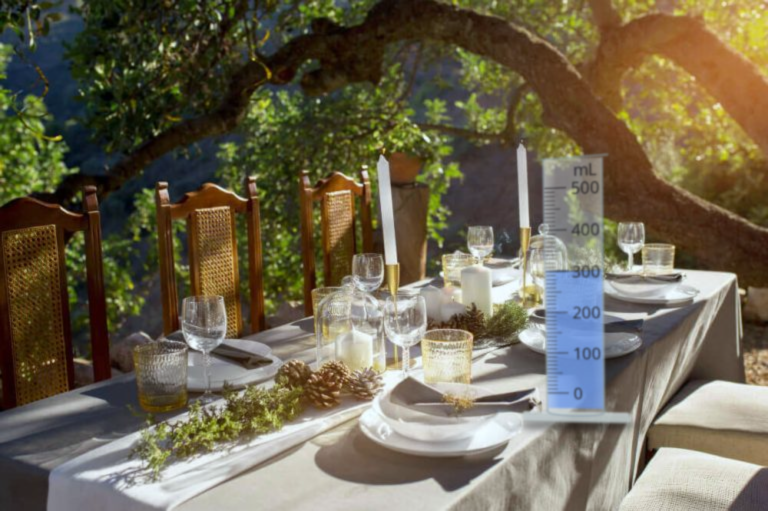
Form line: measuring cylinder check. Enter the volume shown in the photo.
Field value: 300 mL
